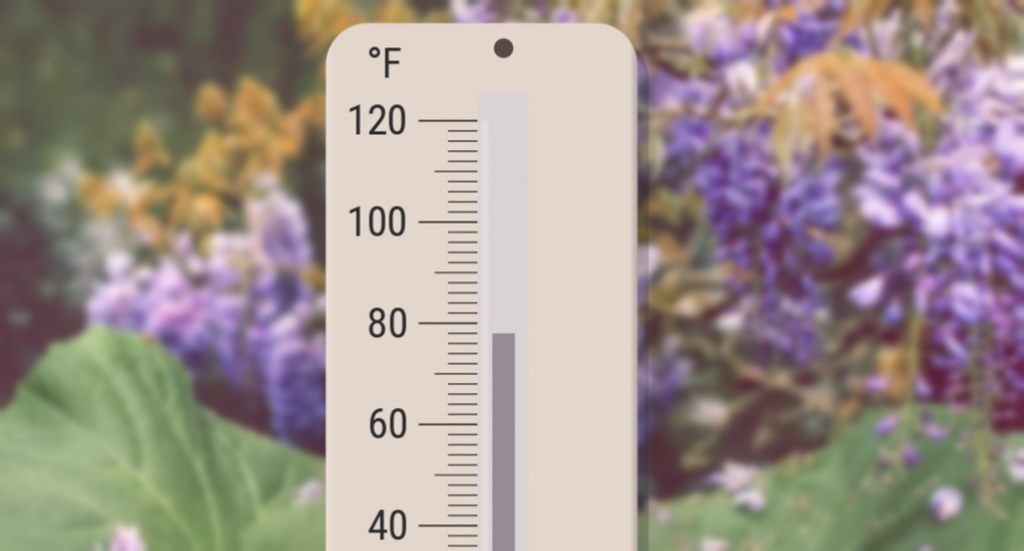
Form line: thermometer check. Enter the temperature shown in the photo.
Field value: 78 °F
